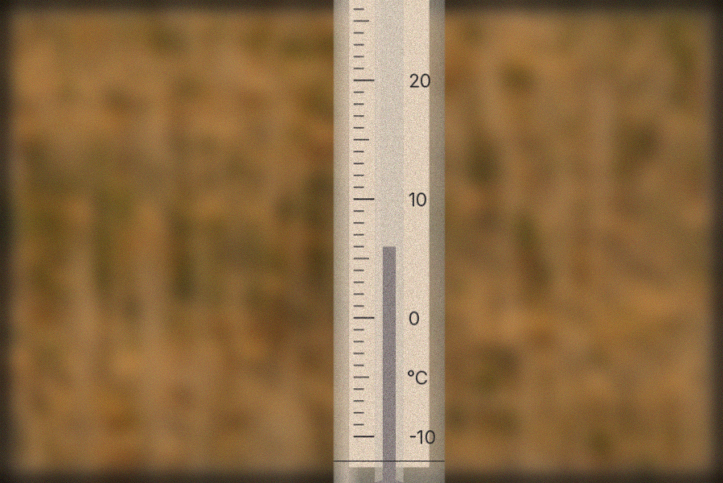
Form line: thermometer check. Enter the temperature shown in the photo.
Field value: 6 °C
